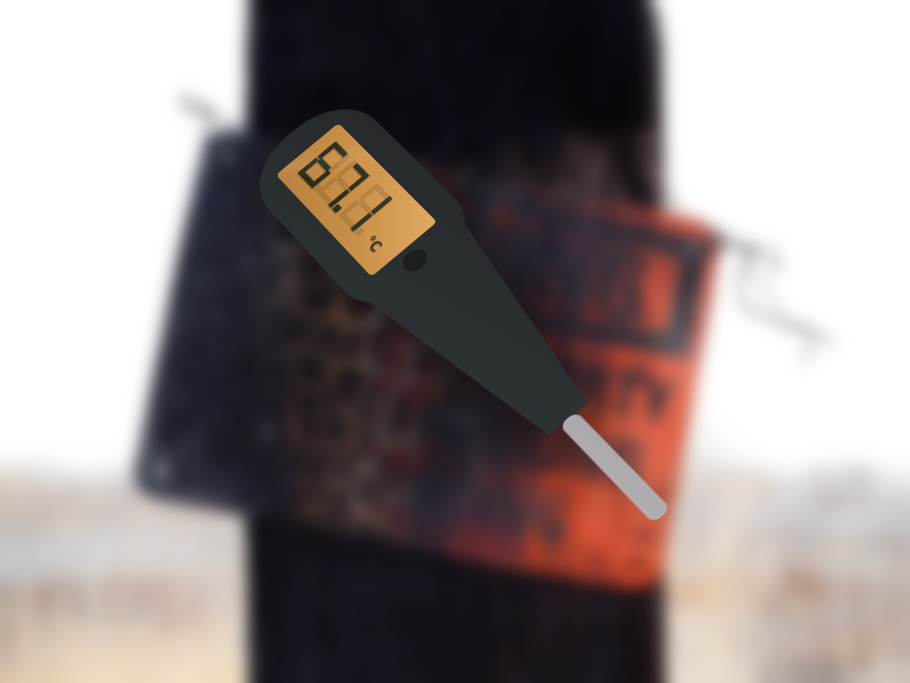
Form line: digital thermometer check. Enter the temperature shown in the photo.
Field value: 67.1 °C
